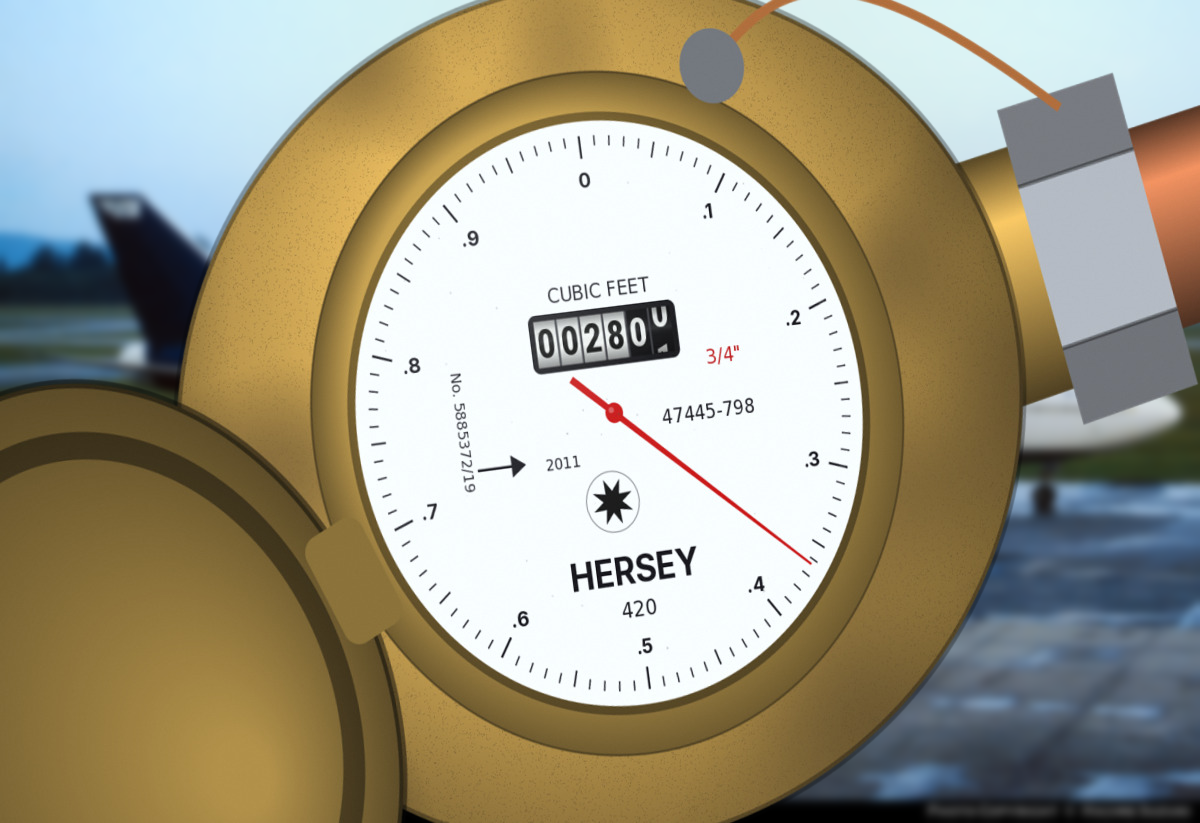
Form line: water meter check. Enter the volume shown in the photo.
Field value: 2800.36 ft³
